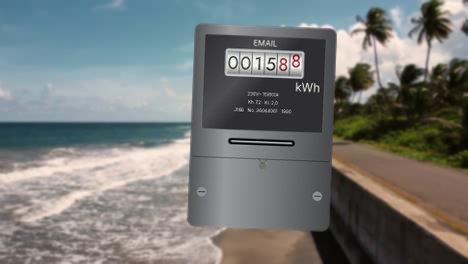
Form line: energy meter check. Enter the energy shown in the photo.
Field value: 15.88 kWh
